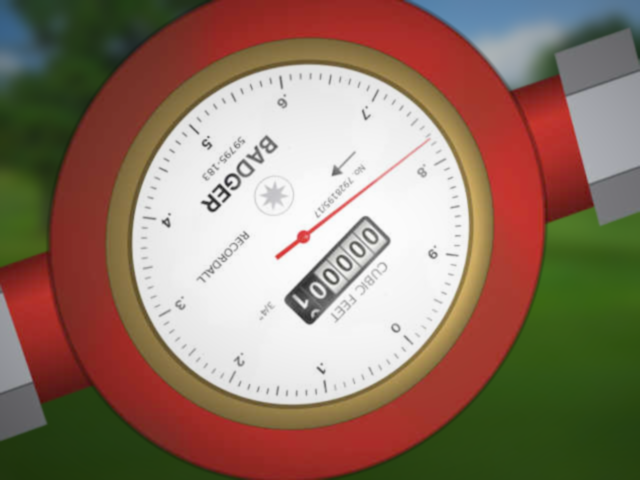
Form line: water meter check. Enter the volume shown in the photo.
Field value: 0.77 ft³
